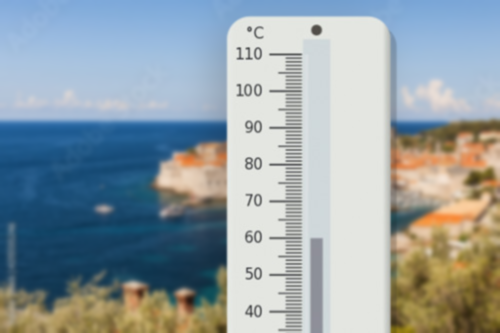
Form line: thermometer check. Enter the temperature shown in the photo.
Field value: 60 °C
